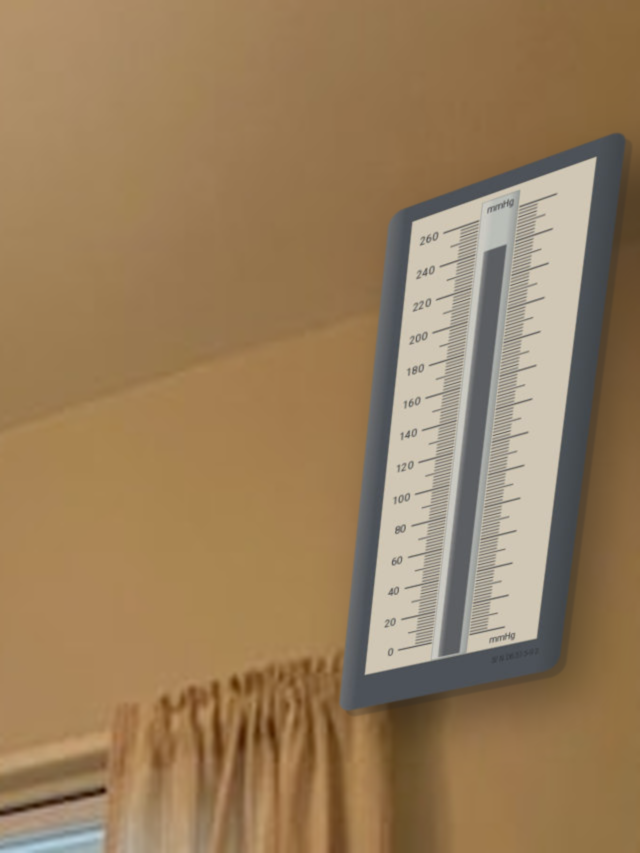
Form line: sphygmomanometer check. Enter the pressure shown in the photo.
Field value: 240 mmHg
